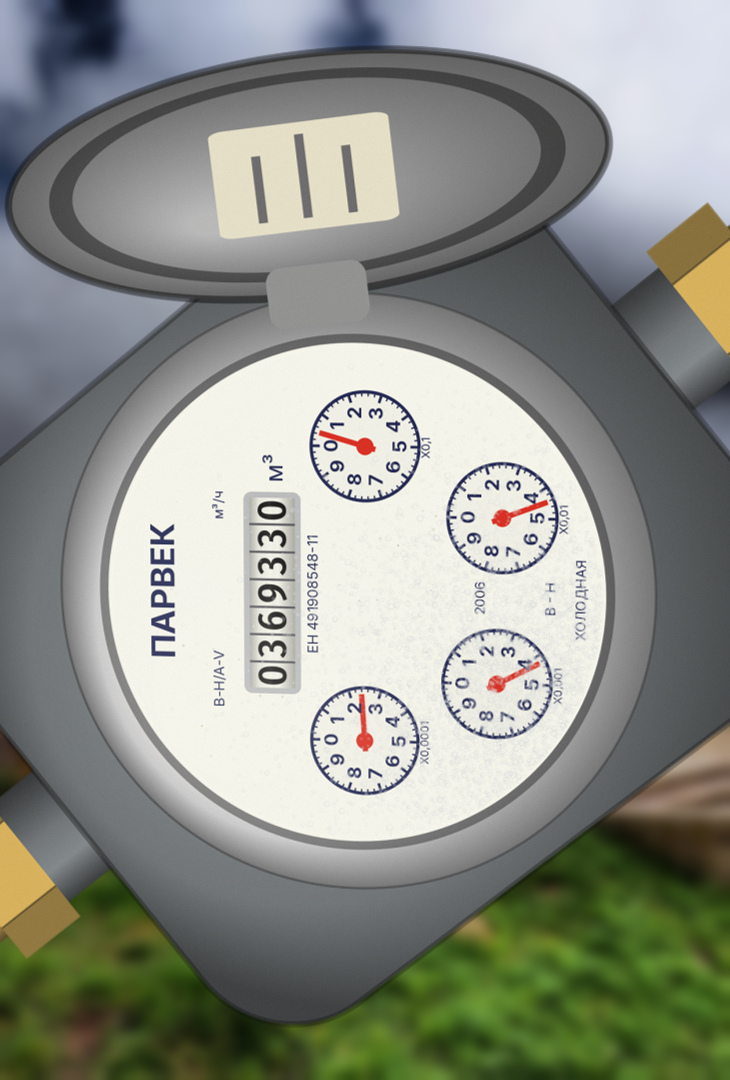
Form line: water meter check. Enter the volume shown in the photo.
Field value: 369330.0442 m³
